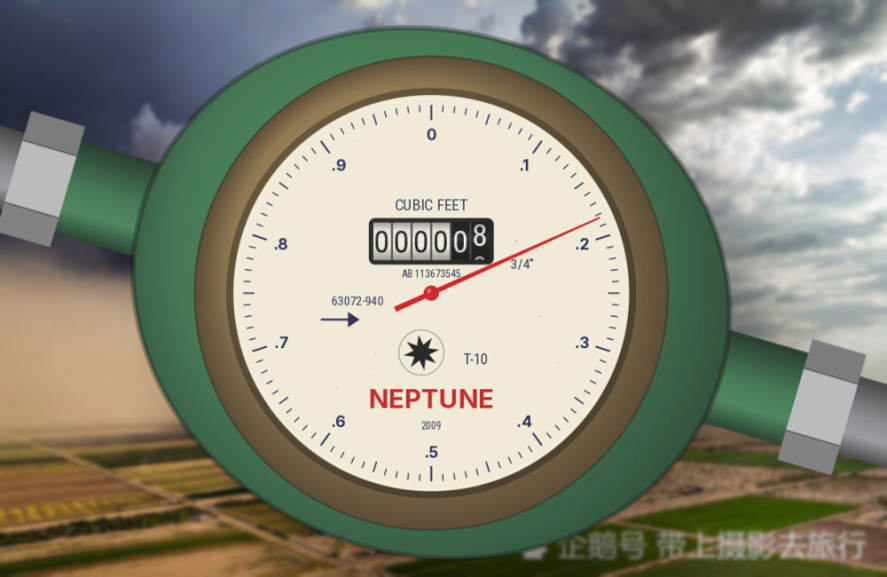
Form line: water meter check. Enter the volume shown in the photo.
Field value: 8.18 ft³
